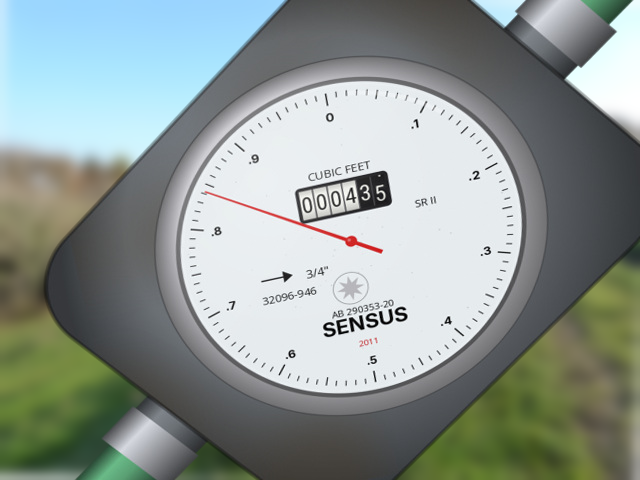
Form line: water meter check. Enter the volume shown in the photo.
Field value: 434.84 ft³
